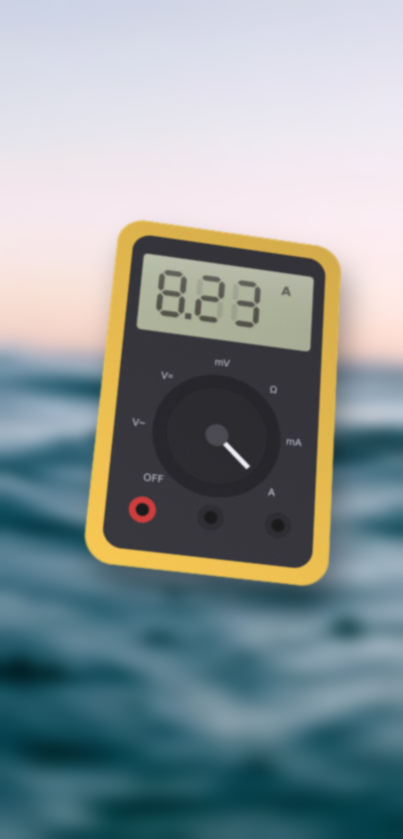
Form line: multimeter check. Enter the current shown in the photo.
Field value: 8.23 A
